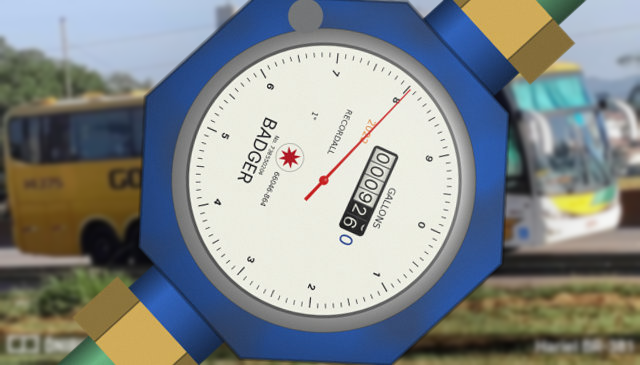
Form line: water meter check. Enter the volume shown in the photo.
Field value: 9258.0 gal
